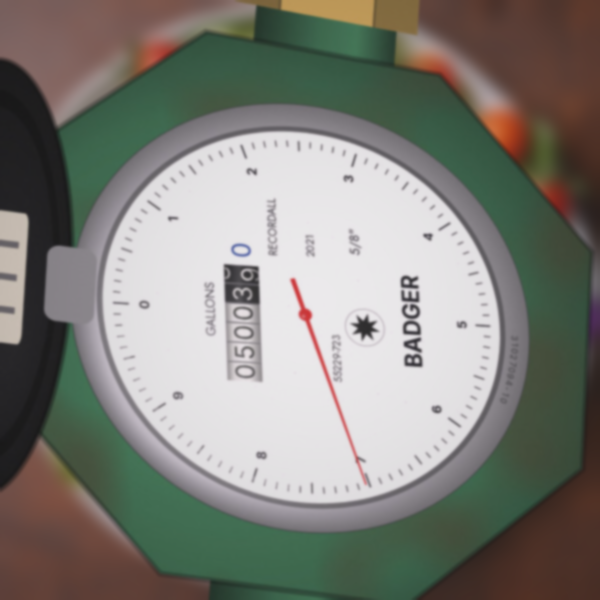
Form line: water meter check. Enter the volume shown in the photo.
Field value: 500387.0 gal
